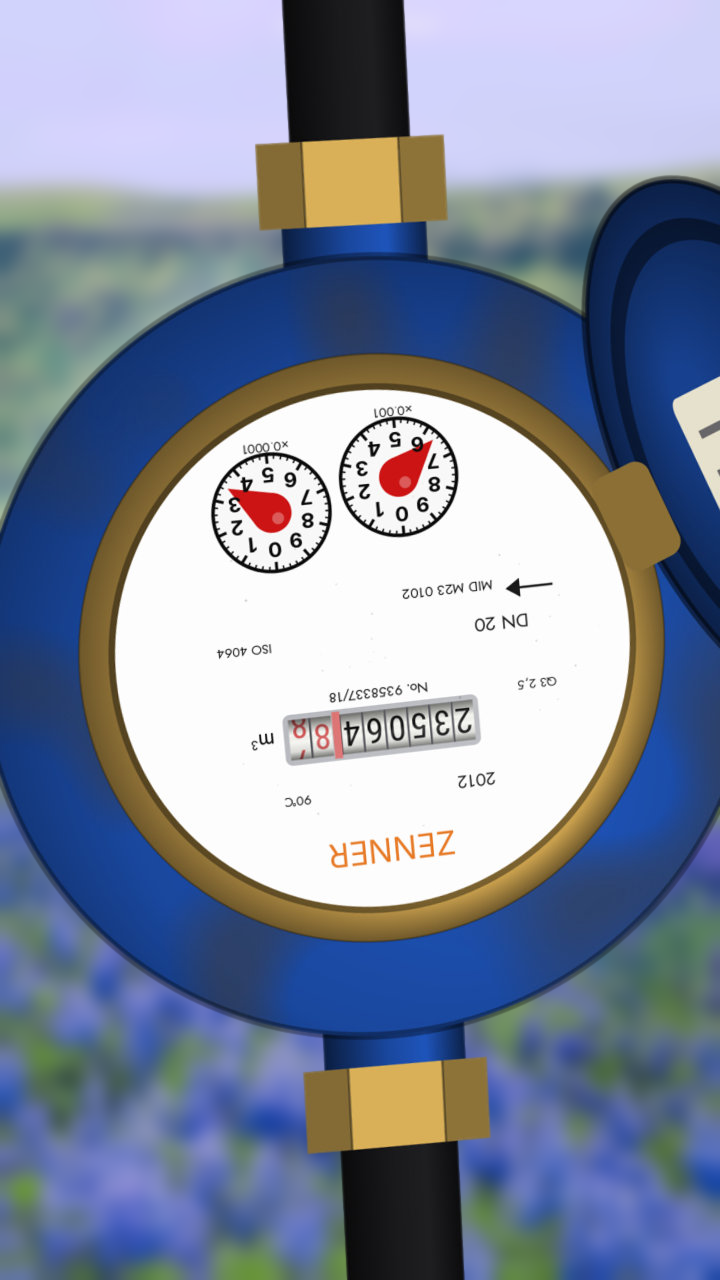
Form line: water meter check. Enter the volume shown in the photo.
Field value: 235064.8763 m³
